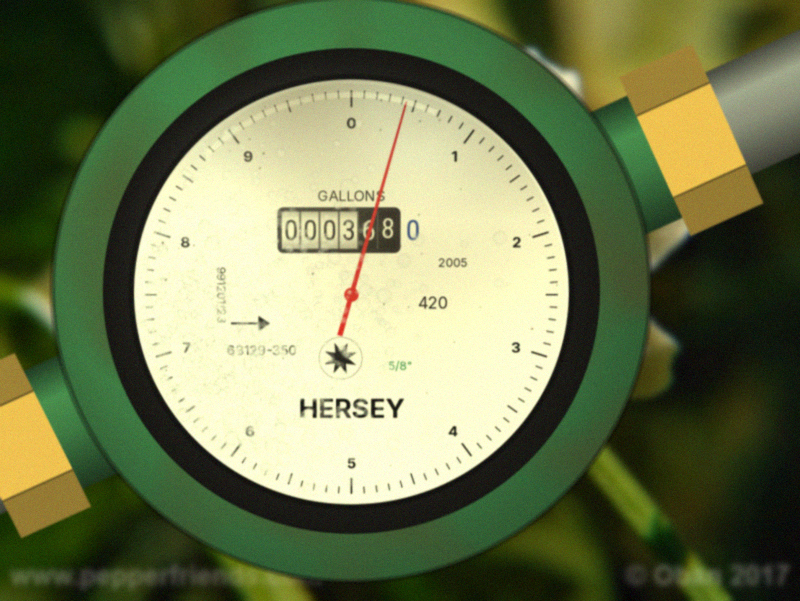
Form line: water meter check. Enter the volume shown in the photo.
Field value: 3680.4 gal
